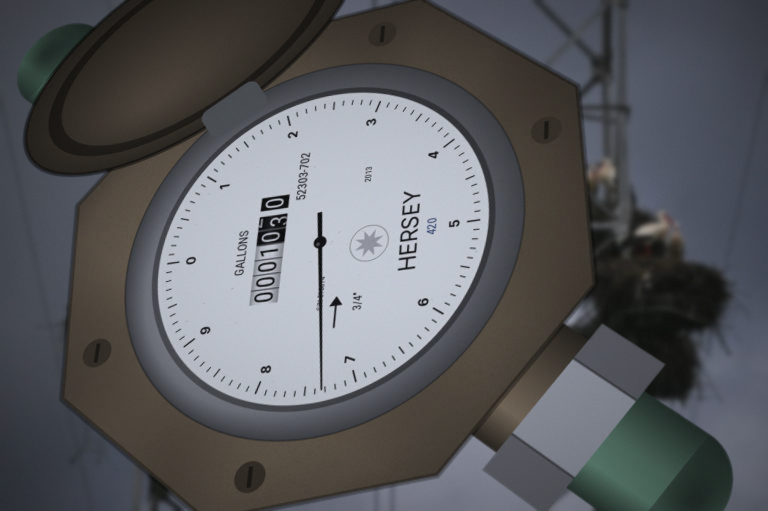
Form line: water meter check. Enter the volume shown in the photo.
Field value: 1027.3 gal
